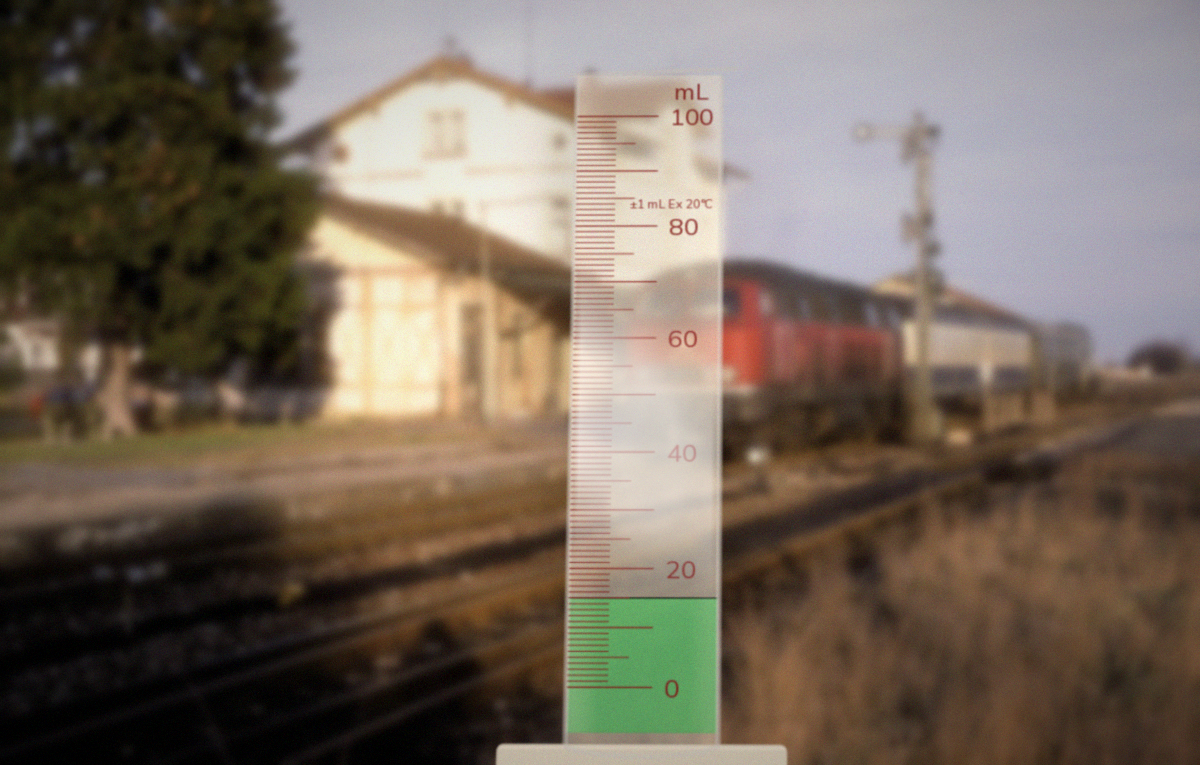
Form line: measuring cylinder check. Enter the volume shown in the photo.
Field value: 15 mL
